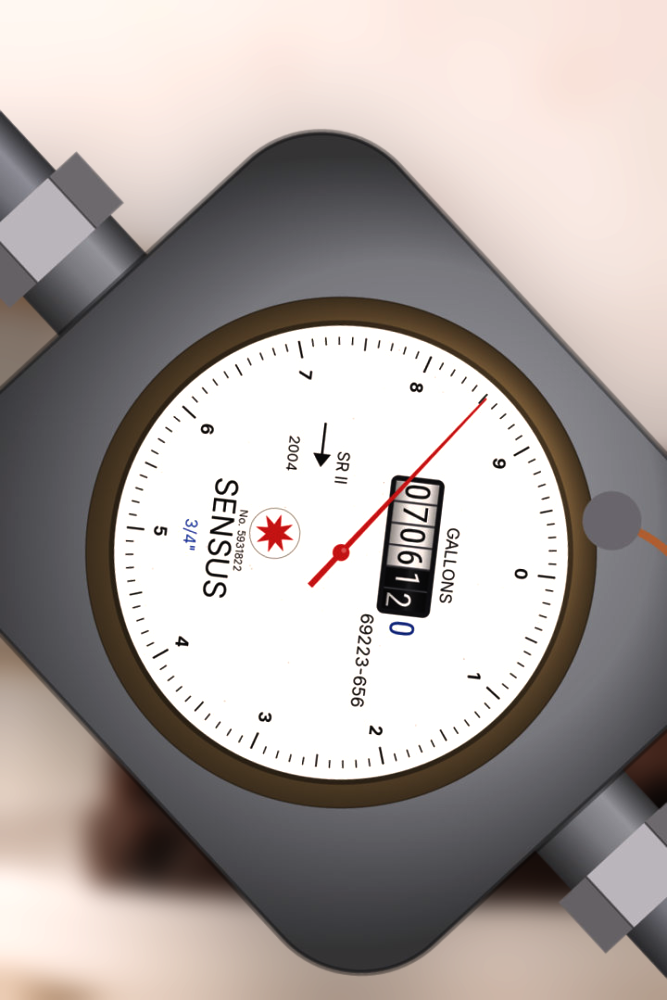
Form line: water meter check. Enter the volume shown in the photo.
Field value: 706118.5 gal
